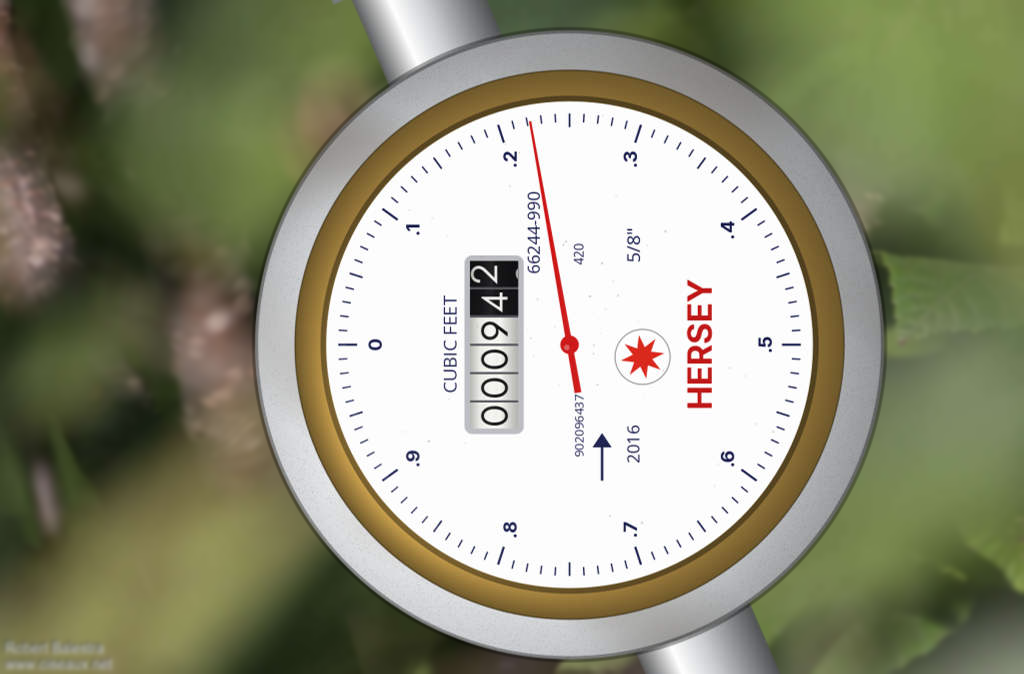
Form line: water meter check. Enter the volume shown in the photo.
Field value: 942.22 ft³
